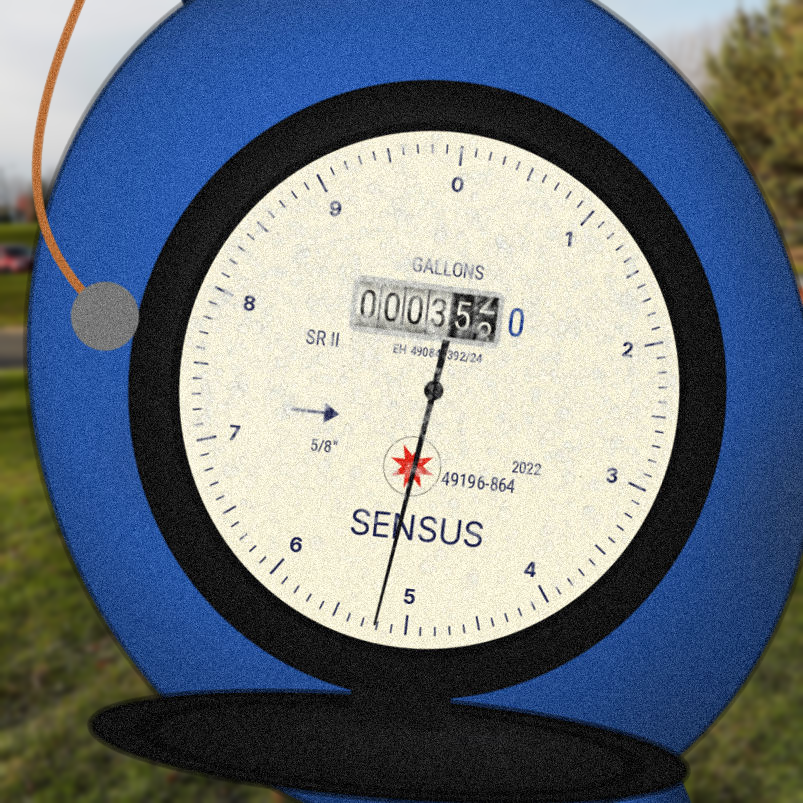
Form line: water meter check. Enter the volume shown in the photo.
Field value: 3525.2 gal
